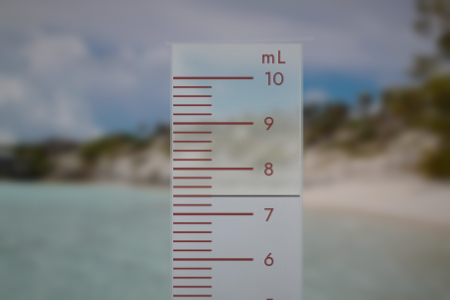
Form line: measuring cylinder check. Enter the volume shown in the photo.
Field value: 7.4 mL
